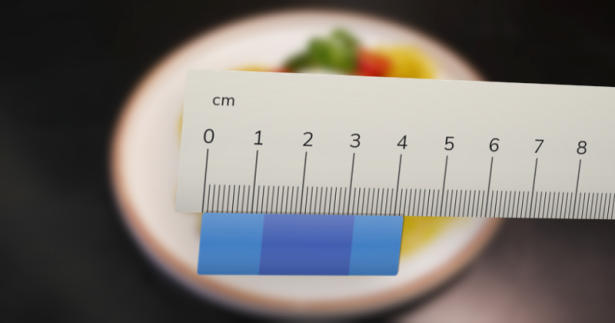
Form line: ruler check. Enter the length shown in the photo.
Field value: 4.2 cm
